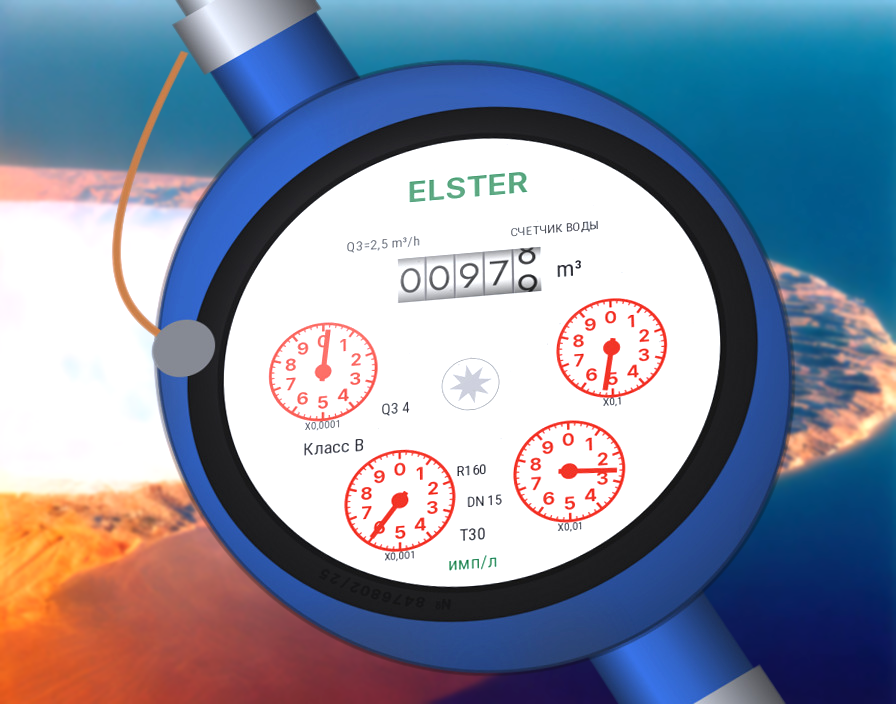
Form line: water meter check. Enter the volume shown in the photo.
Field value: 978.5260 m³
